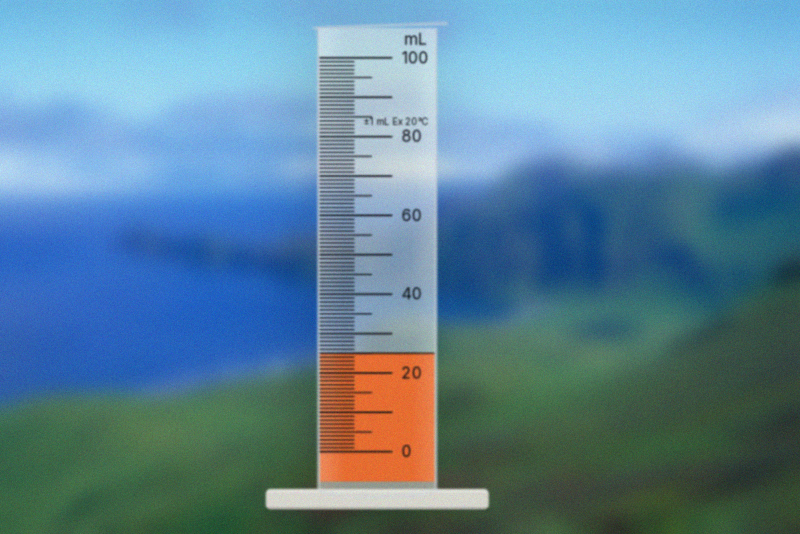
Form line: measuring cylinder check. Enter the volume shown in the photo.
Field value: 25 mL
